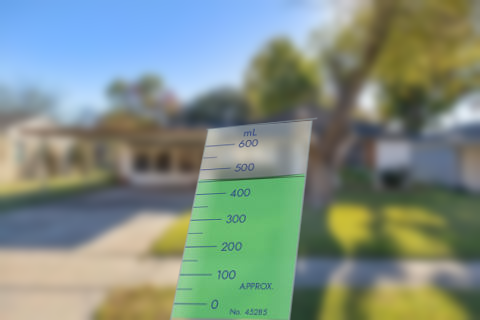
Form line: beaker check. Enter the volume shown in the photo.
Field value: 450 mL
